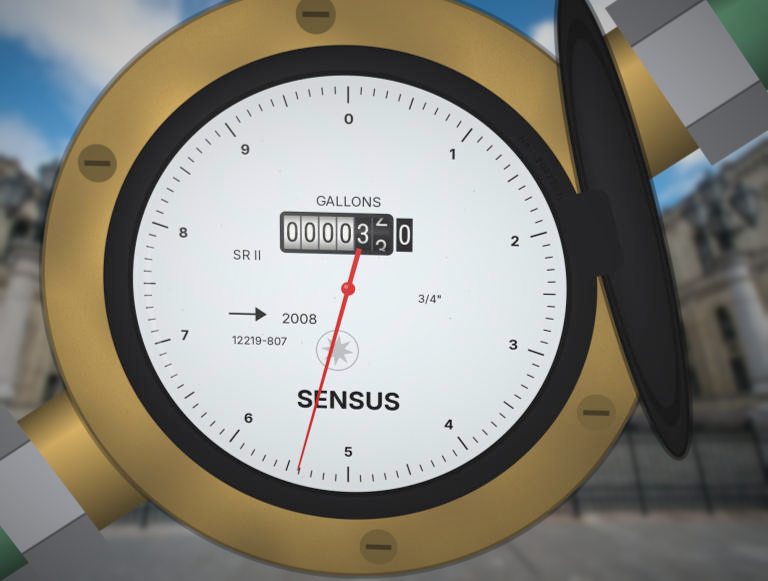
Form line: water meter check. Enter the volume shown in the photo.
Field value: 325.4 gal
